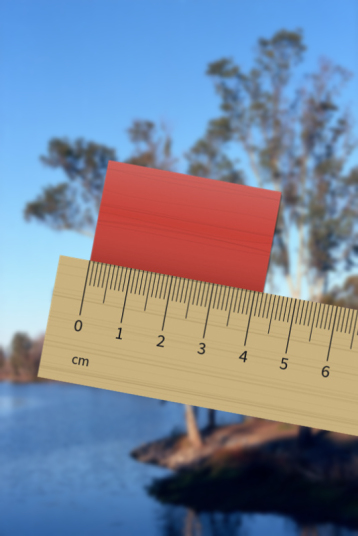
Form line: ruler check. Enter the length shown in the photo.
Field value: 4.2 cm
